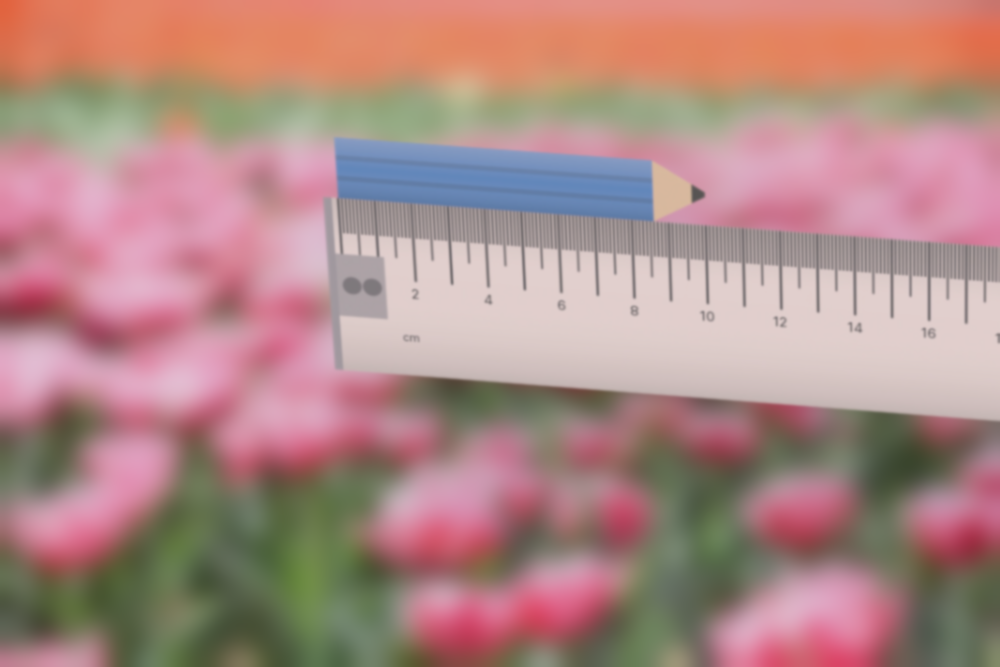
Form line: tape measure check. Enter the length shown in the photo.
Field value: 10 cm
